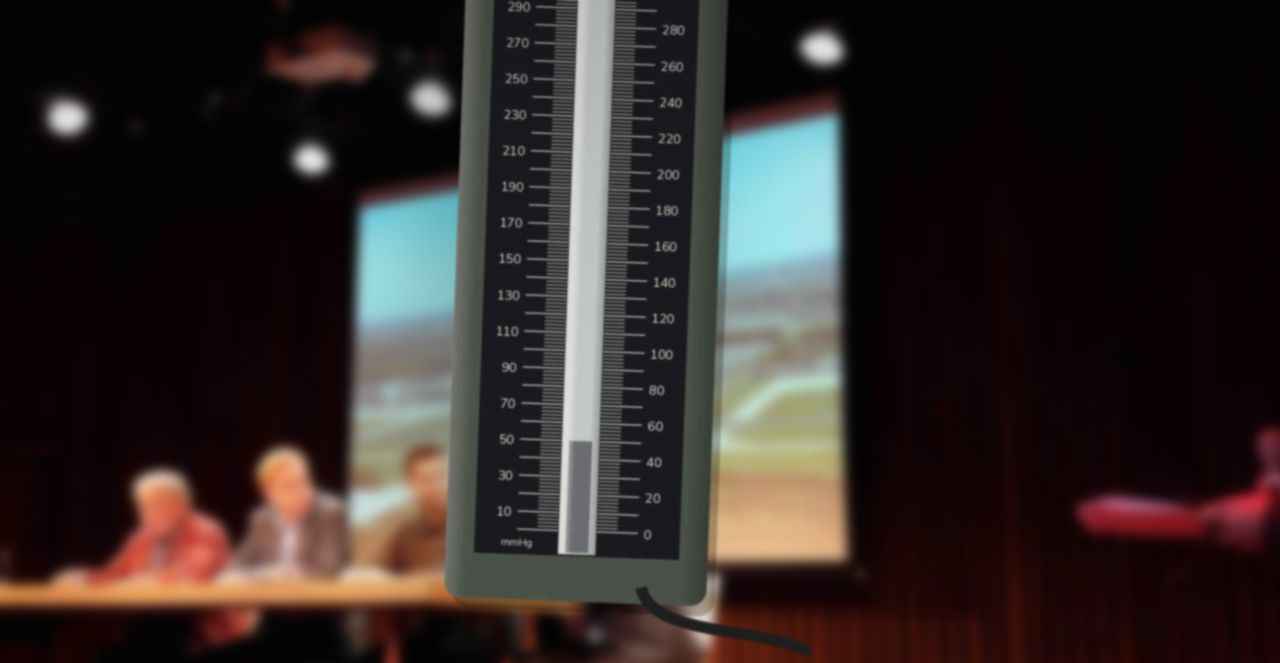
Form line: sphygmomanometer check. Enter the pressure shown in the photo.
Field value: 50 mmHg
